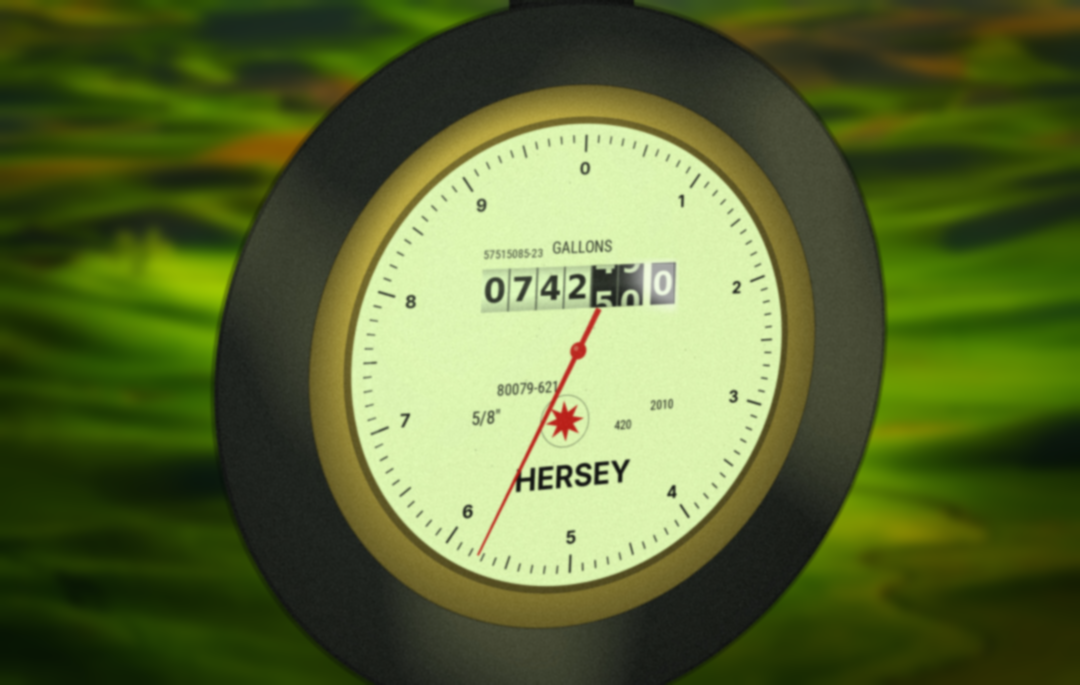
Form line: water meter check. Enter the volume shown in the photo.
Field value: 742495.7 gal
